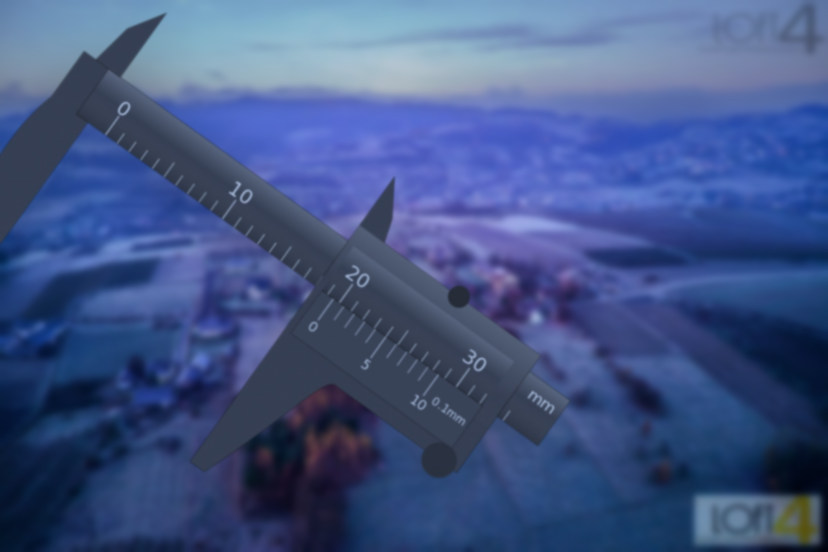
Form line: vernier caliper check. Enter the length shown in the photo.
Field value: 19.5 mm
